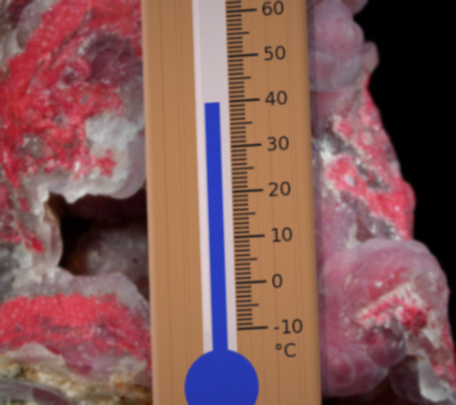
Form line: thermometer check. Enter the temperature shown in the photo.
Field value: 40 °C
